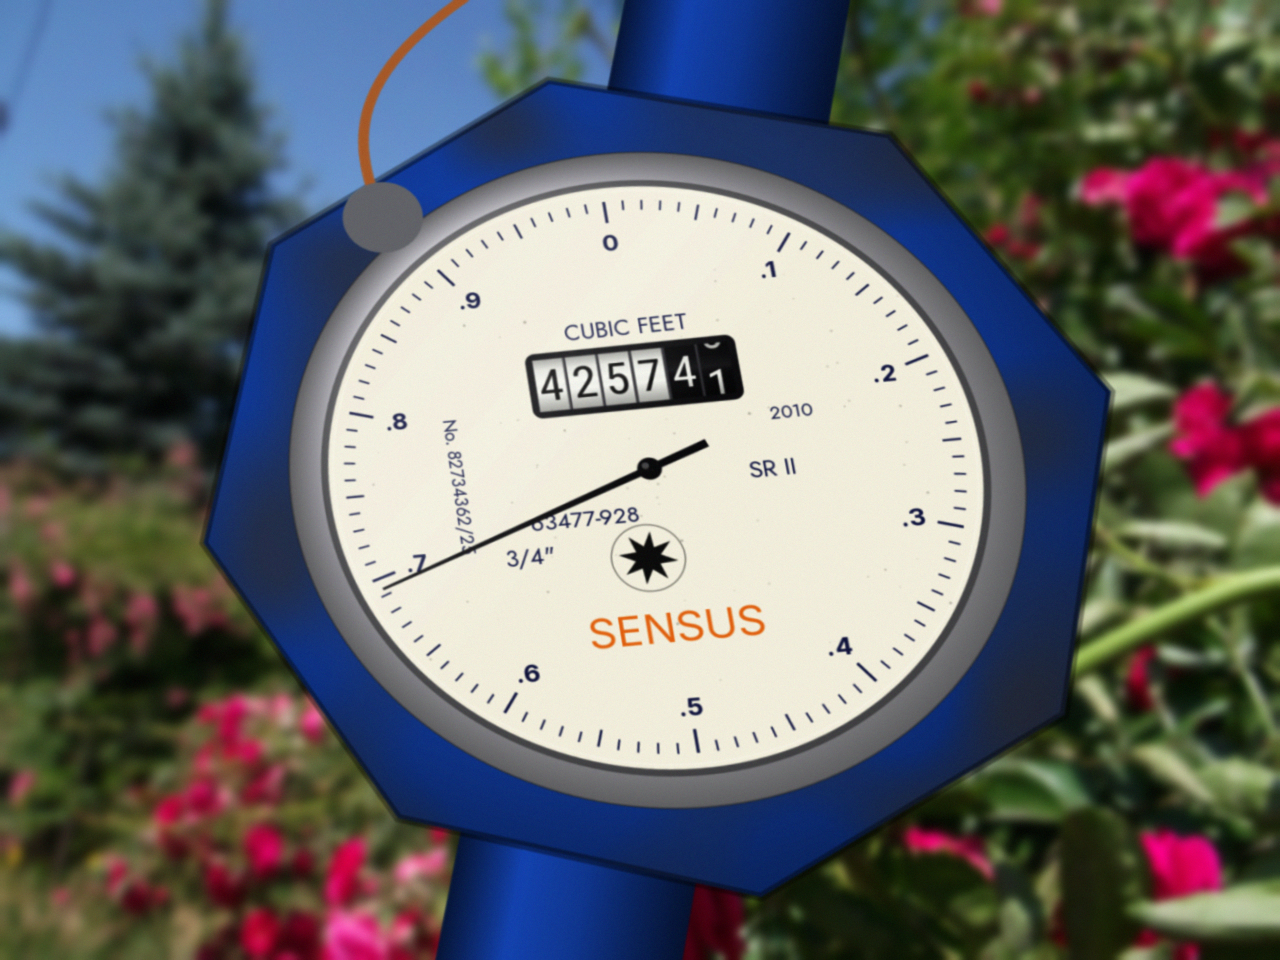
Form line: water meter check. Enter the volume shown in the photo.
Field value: 425740.69 ft³
